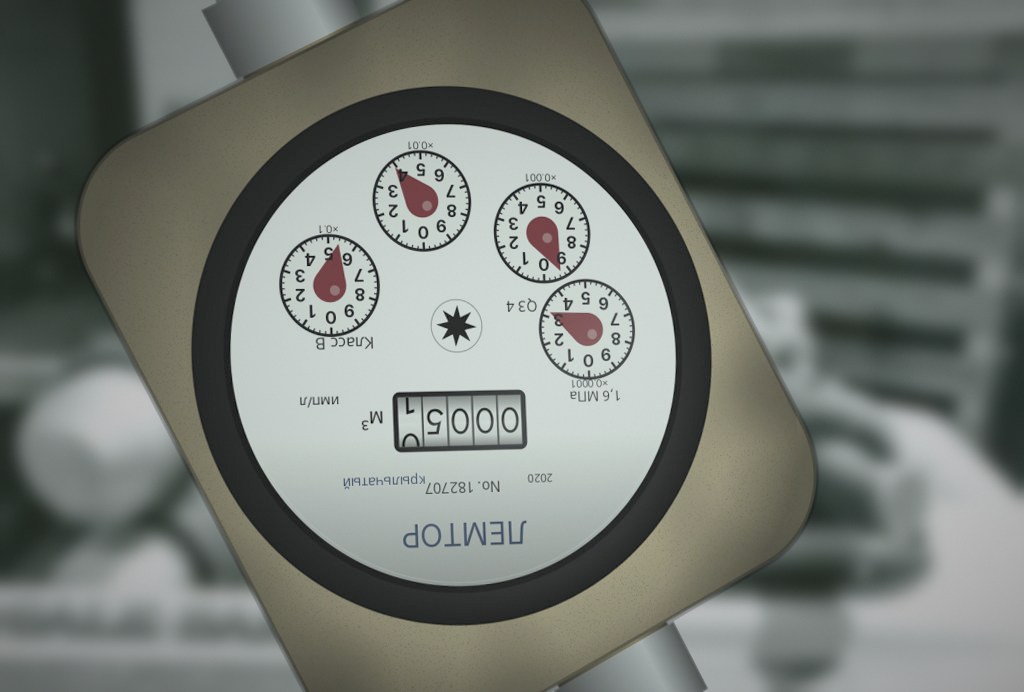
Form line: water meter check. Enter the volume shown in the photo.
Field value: 50.5393 m³
